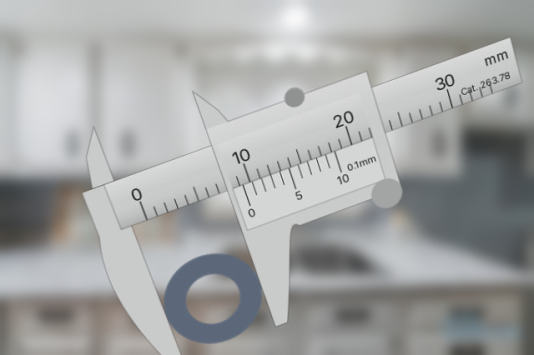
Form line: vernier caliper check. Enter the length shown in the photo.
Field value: 9.3 mm
